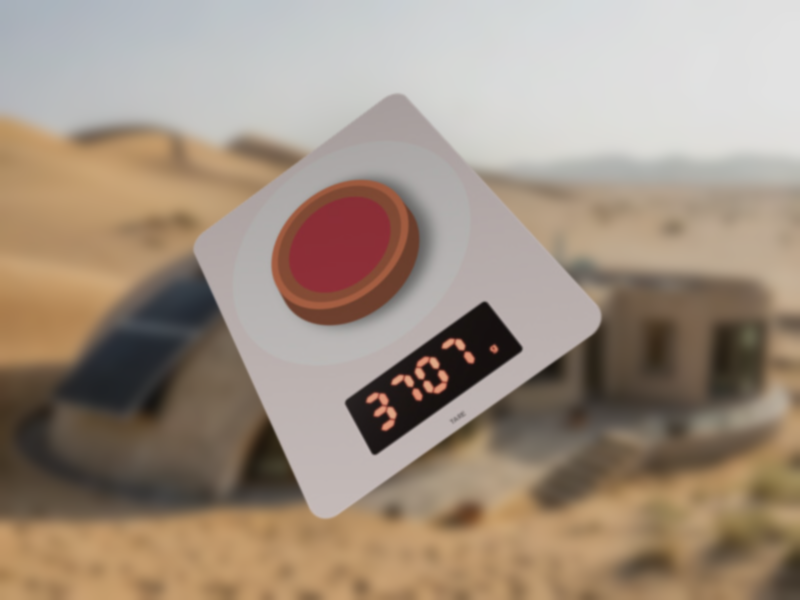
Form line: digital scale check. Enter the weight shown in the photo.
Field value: 3707 g
